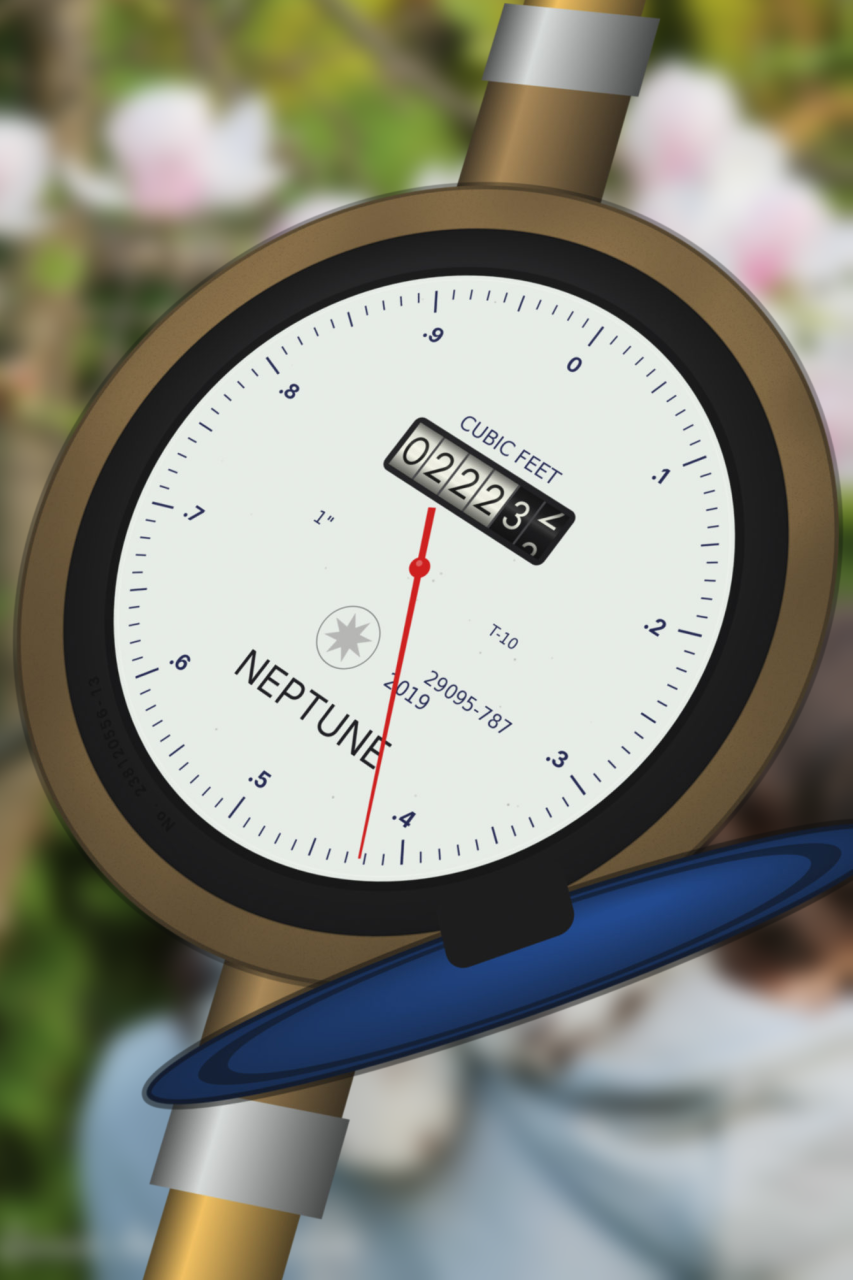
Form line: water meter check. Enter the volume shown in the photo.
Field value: 22232.42 ft³
